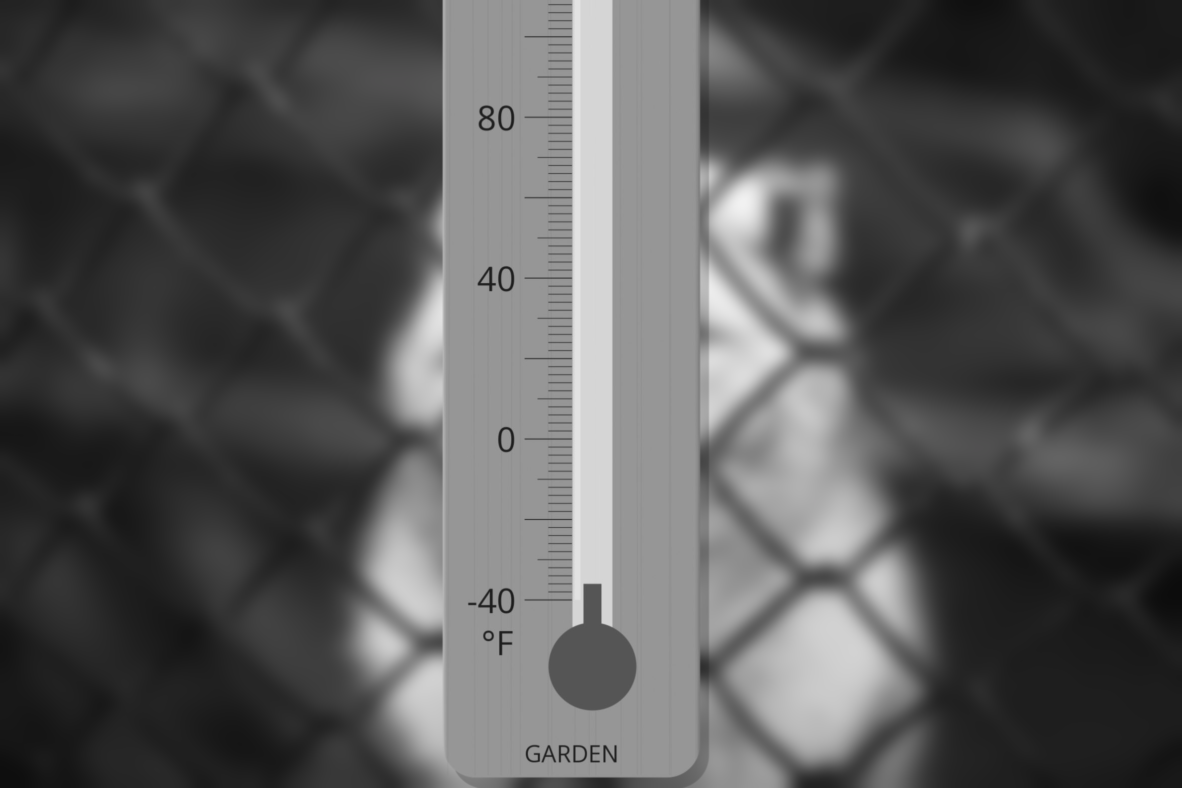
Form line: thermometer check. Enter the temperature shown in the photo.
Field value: -36 °F
